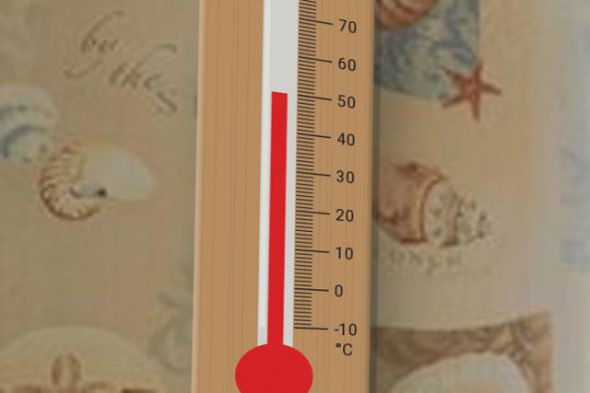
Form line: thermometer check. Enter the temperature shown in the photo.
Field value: 50 °C
